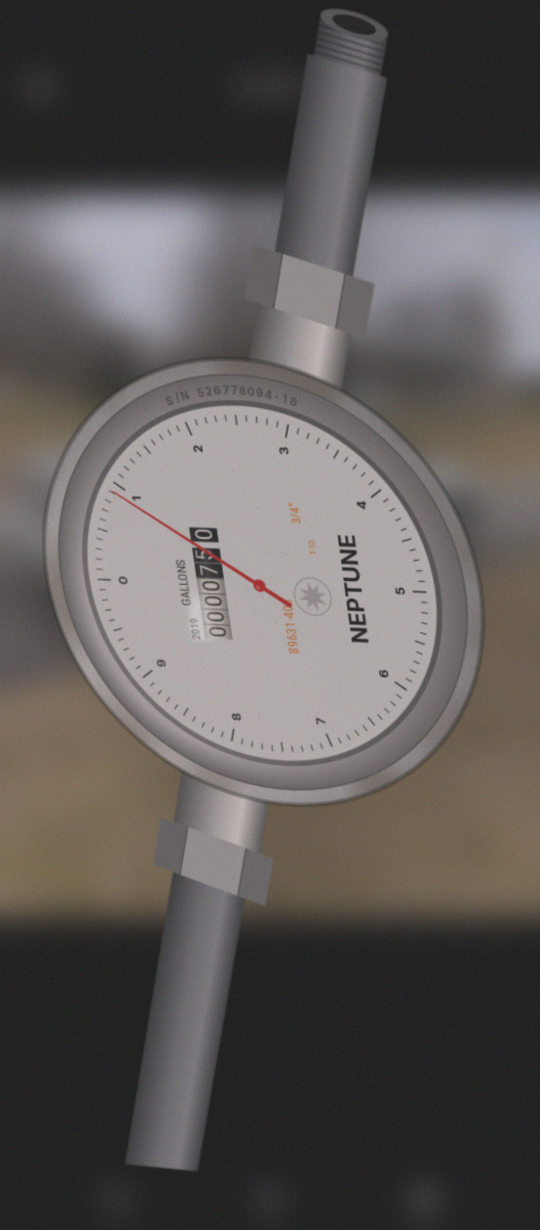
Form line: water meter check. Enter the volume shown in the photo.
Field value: 750.9 gal
